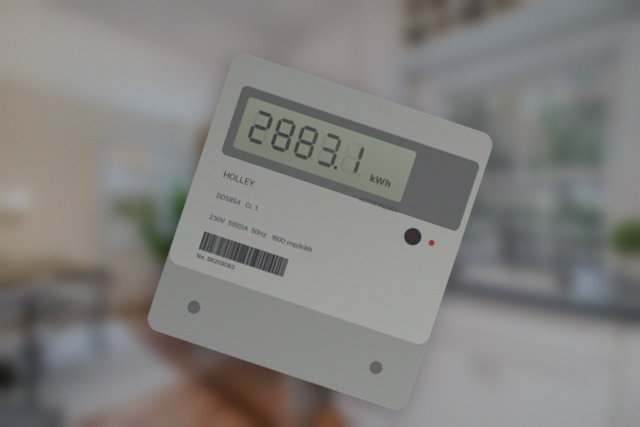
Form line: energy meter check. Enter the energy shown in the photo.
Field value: 2883.1 kWh
